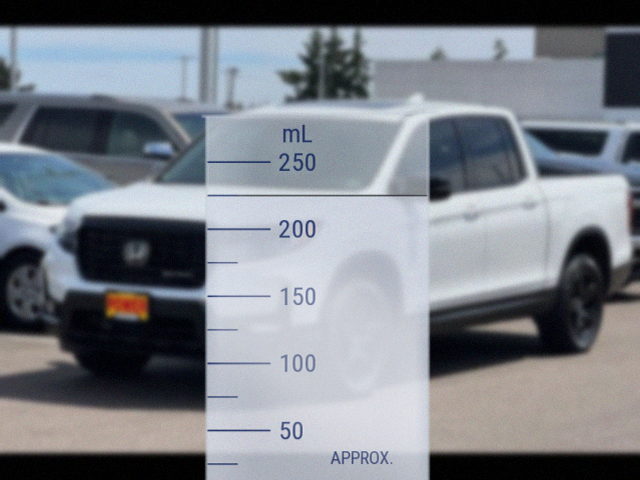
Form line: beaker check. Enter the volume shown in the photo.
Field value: 225 mL
